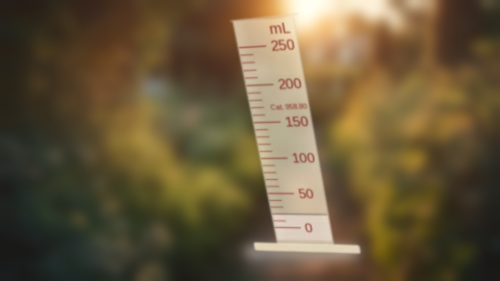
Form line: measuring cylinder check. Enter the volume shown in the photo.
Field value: 20 mL
